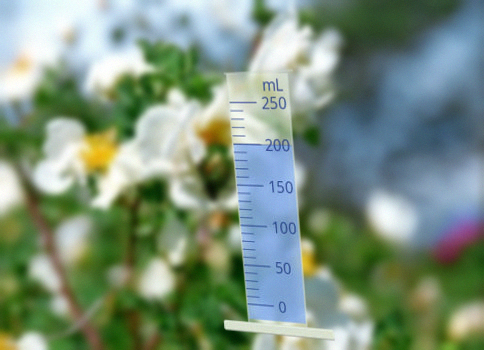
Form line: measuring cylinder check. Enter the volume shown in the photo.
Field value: 200 mL
